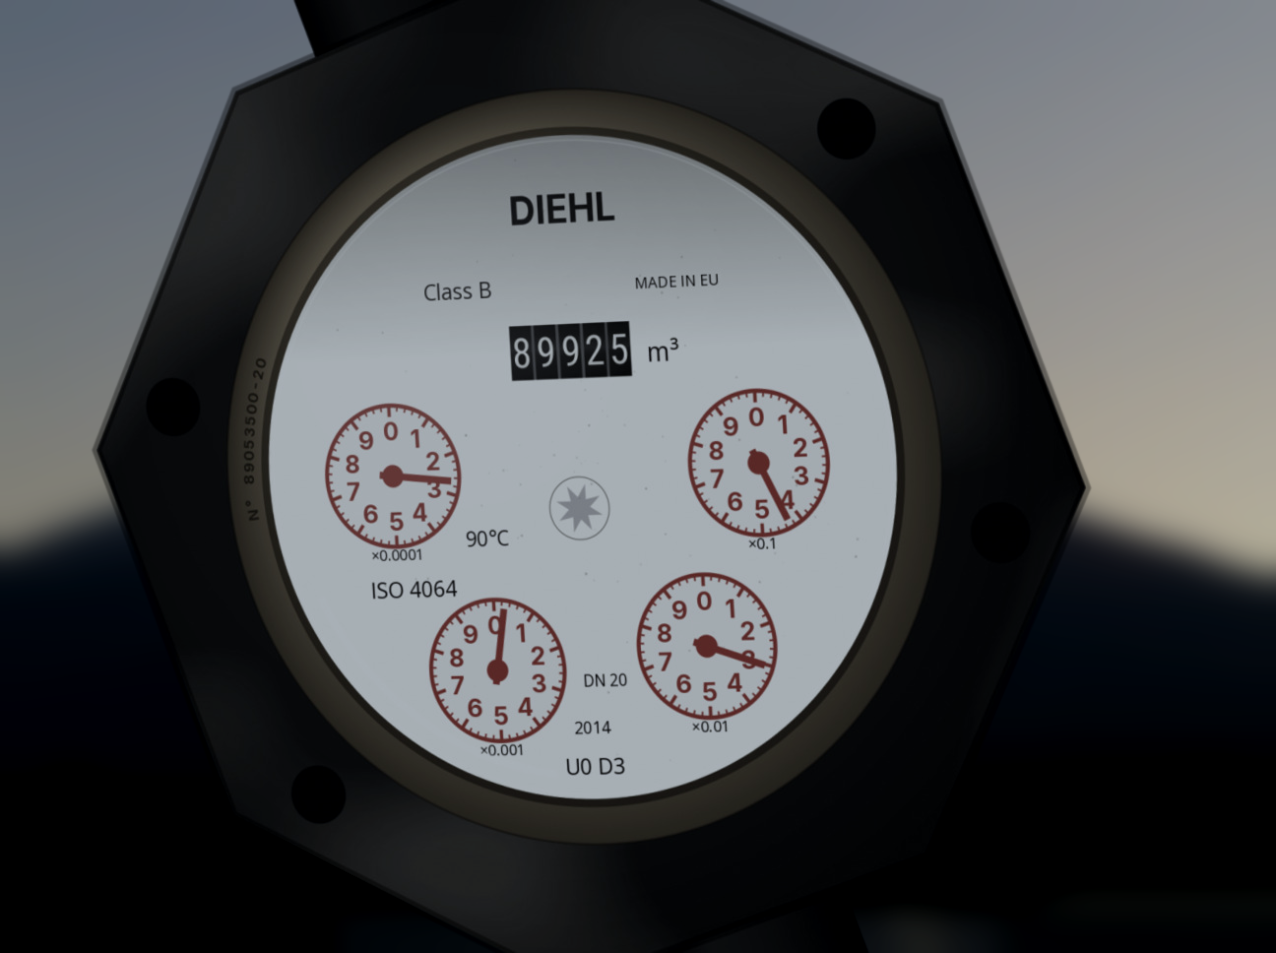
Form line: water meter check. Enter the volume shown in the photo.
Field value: 89925.4302 m³
